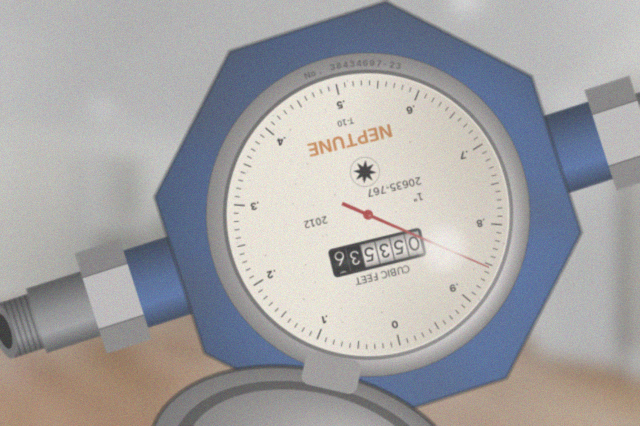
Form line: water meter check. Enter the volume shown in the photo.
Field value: 53535.85 ft³
